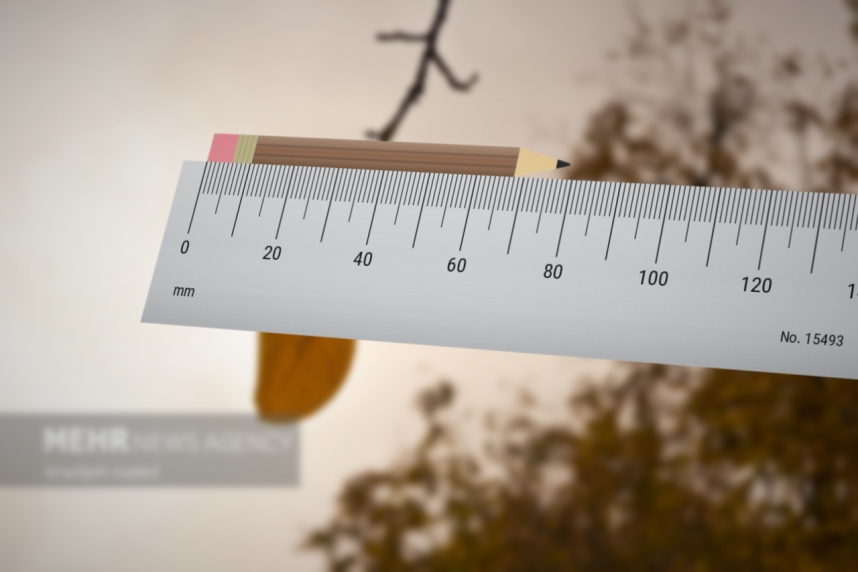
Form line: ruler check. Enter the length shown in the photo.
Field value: 79 mm
